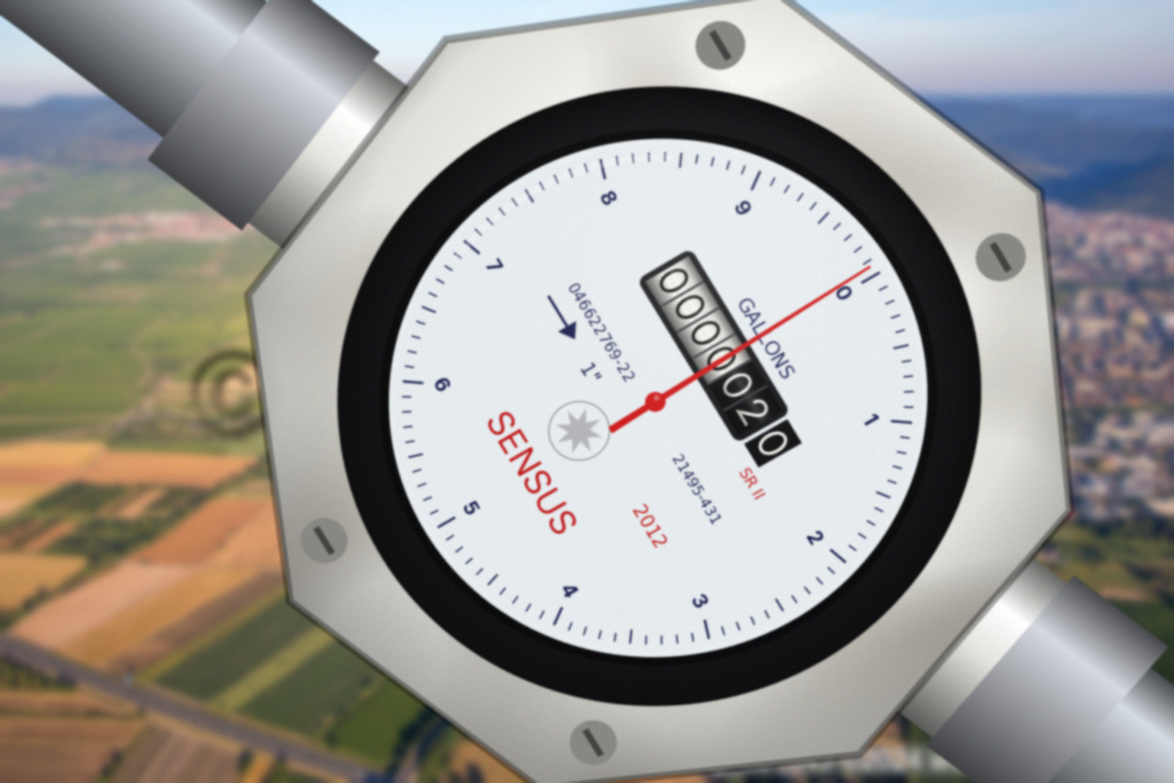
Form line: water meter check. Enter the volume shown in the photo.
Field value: 19.9 gal
